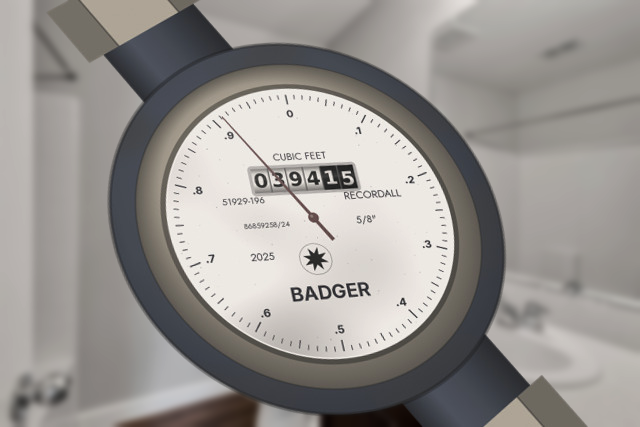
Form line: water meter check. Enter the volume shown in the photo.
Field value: 39414.91 ft³
